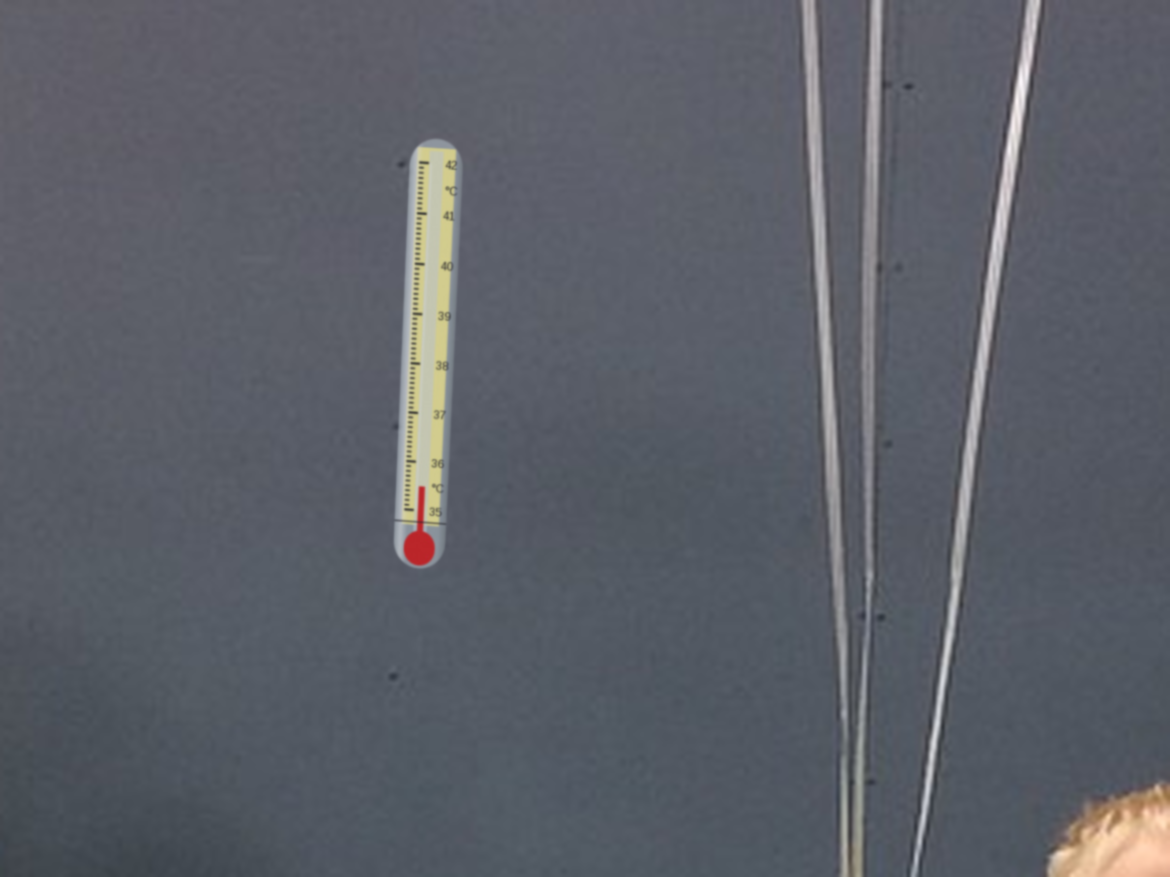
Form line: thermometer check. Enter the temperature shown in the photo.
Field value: 35.5 °C
